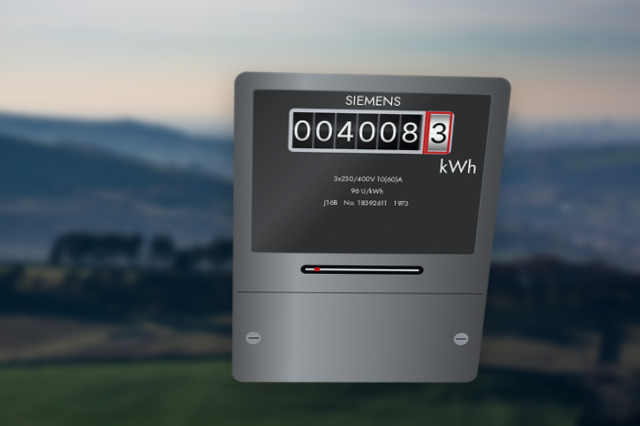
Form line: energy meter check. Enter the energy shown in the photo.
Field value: 4008.3 kWh
